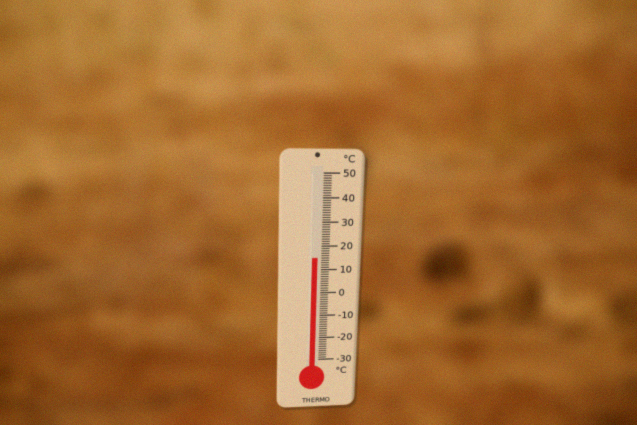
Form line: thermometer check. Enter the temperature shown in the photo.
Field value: 15 °C
